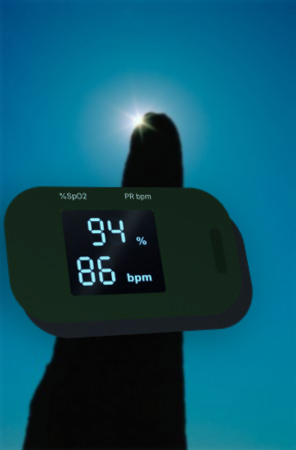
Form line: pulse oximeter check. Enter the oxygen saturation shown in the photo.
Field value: 94 %
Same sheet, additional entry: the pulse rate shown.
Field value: 86 bpm
